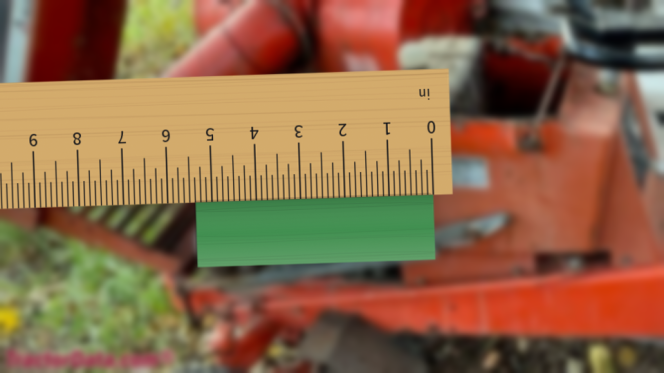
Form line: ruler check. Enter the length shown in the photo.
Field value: 5.375 in
